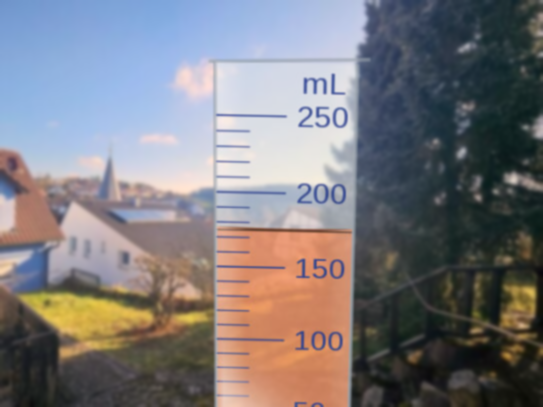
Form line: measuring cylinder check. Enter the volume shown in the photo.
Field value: 175 mL
